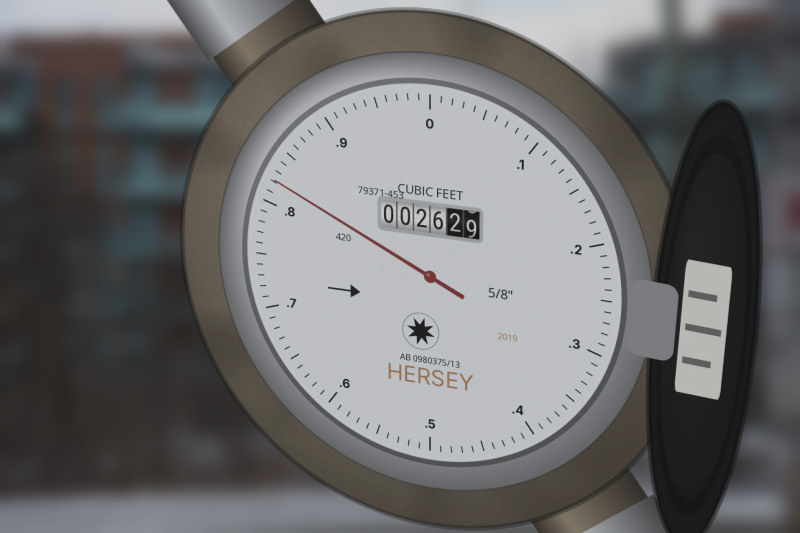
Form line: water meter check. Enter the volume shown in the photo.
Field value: 2628.82 ft³
